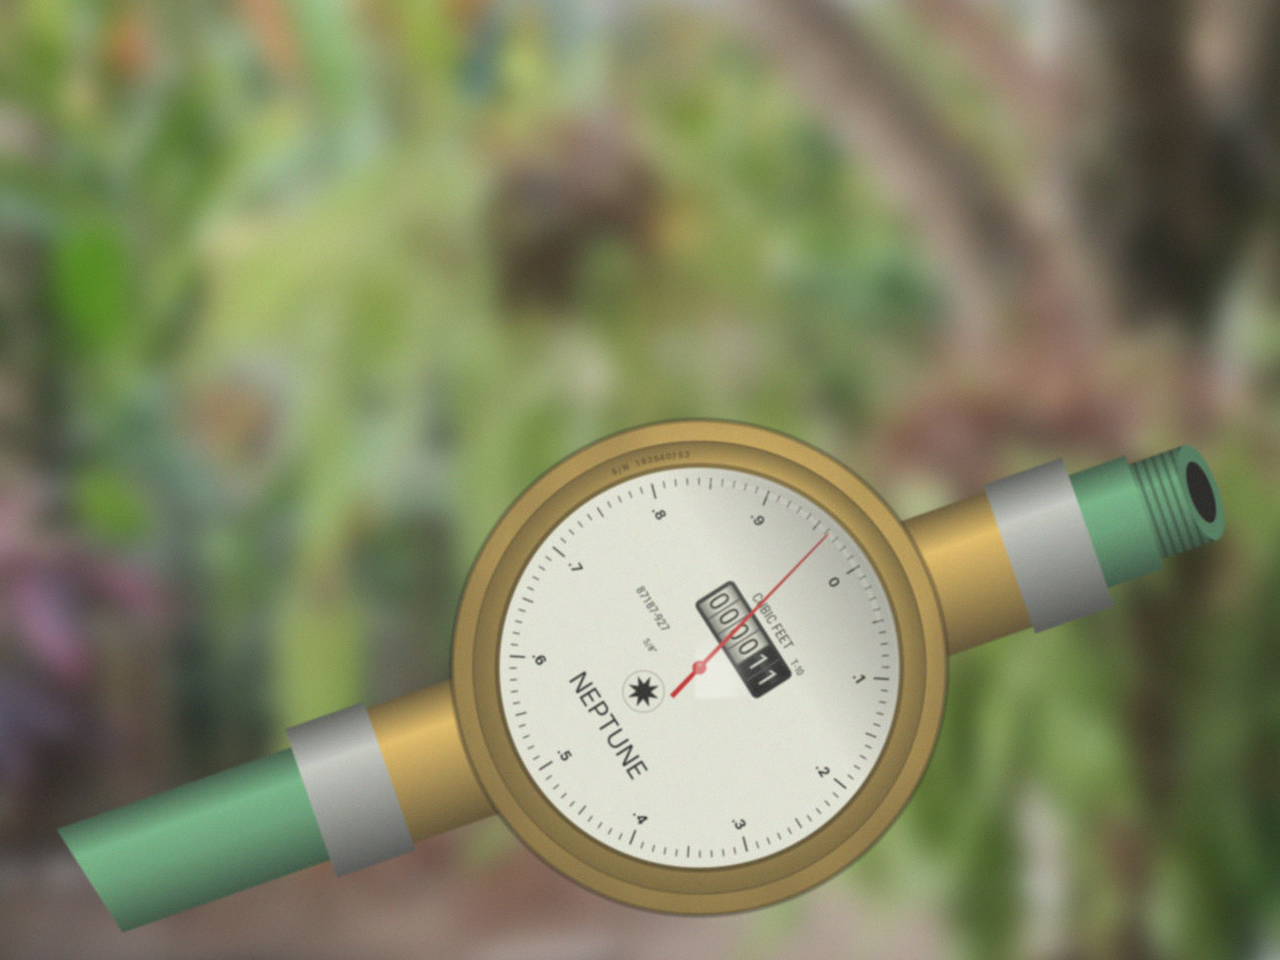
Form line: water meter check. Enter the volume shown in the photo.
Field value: 10.96 ft³
